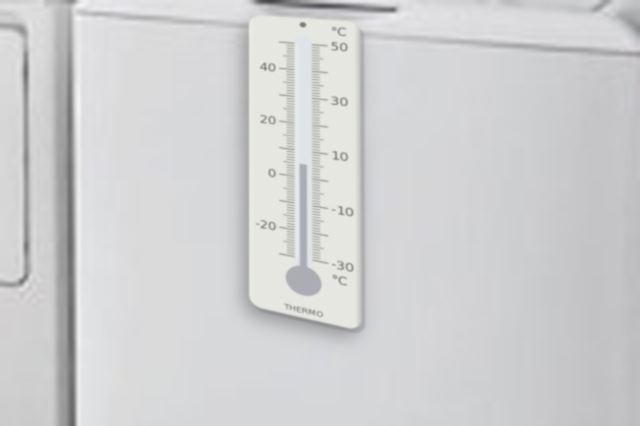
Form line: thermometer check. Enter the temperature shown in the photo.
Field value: 5 °C
